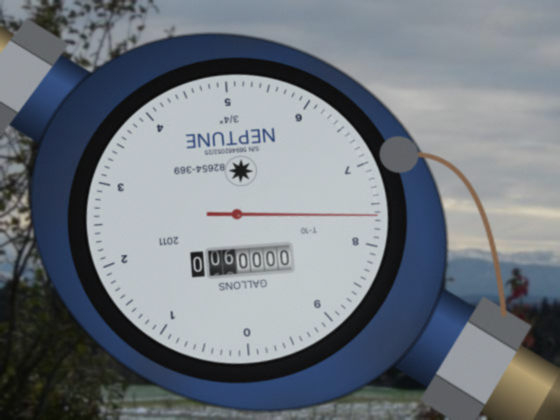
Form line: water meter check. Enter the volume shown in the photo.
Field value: 897.6 gal
